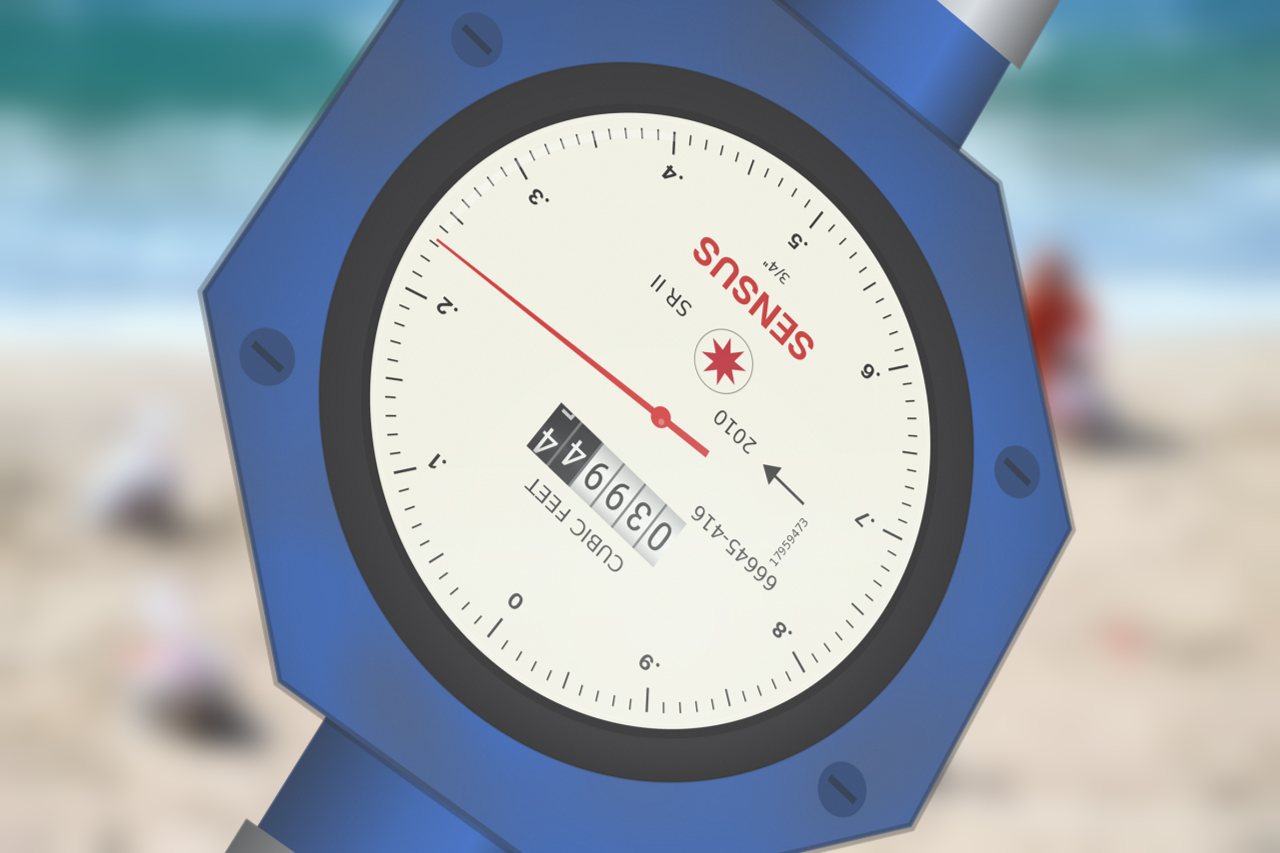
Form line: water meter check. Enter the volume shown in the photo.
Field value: 39944.23 ft³
